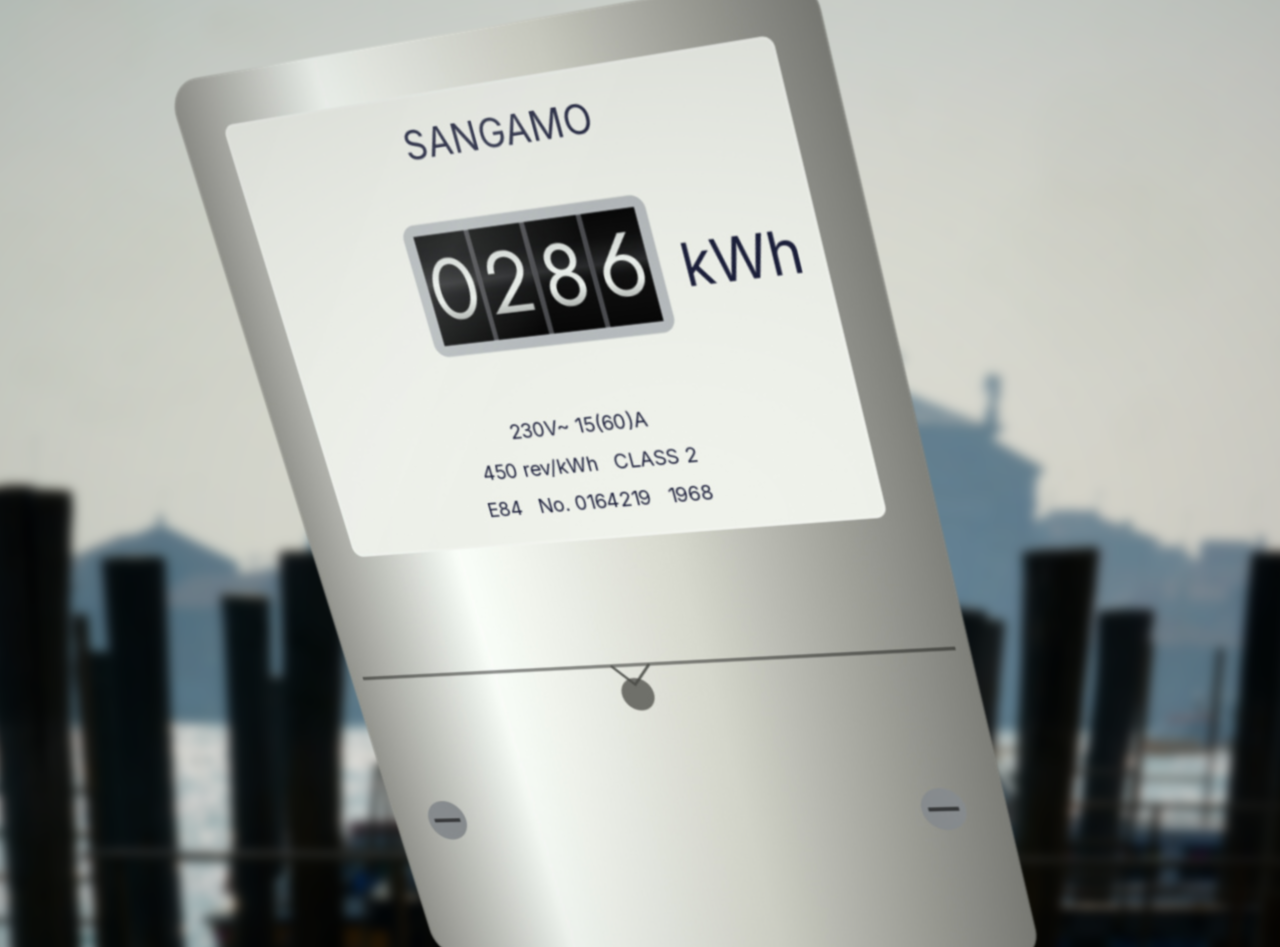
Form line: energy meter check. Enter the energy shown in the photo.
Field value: 286 kWh
